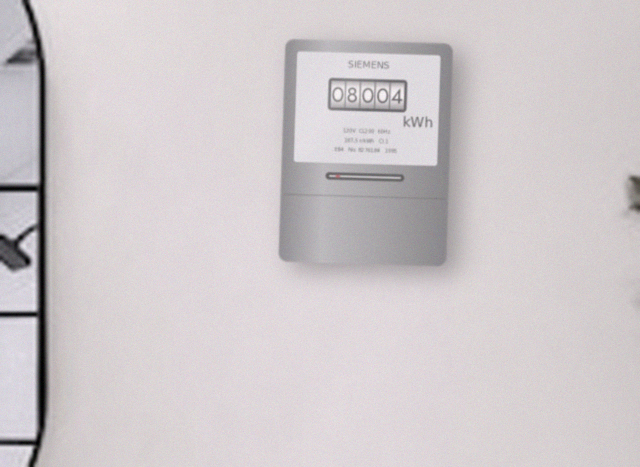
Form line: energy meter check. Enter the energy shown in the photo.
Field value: 8004 kWh
